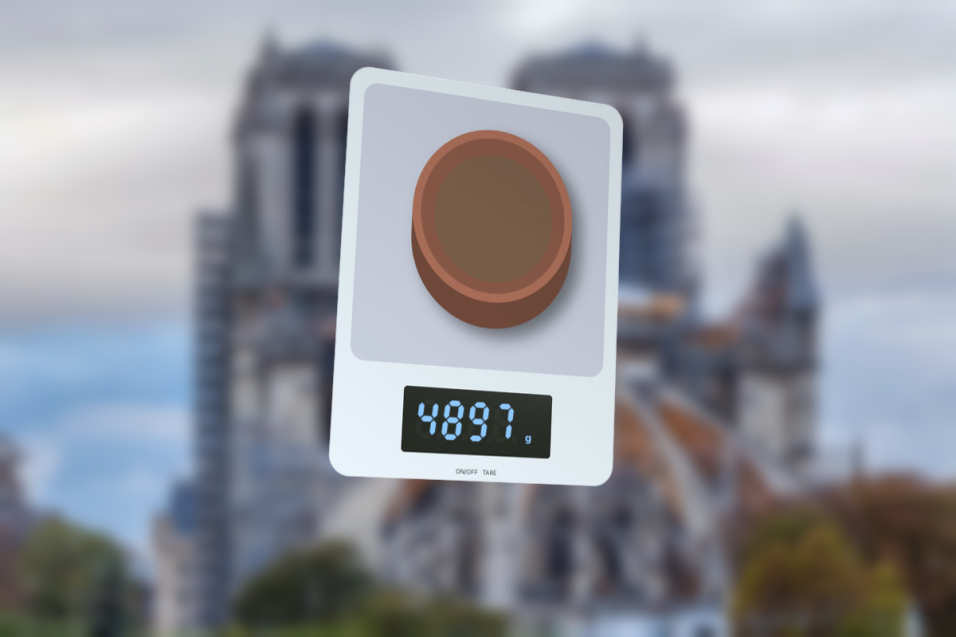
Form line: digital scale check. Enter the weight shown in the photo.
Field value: 4897 g
